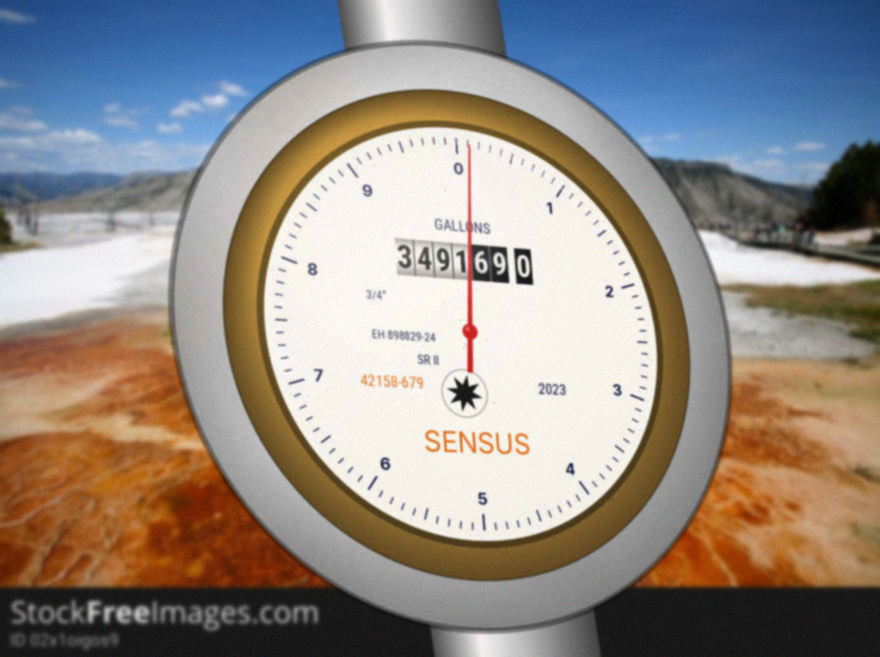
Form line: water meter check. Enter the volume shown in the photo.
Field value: 3491690.1 gal
